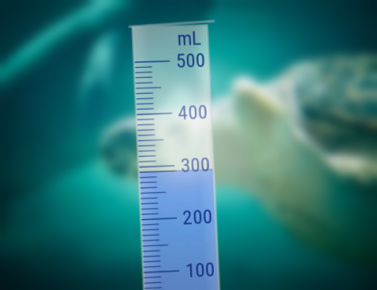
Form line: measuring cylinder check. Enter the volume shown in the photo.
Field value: 290 mL
